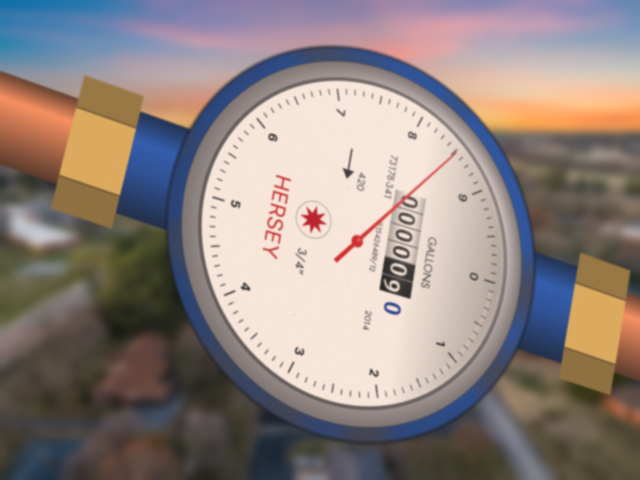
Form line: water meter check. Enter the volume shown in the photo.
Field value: 88.5 gal
